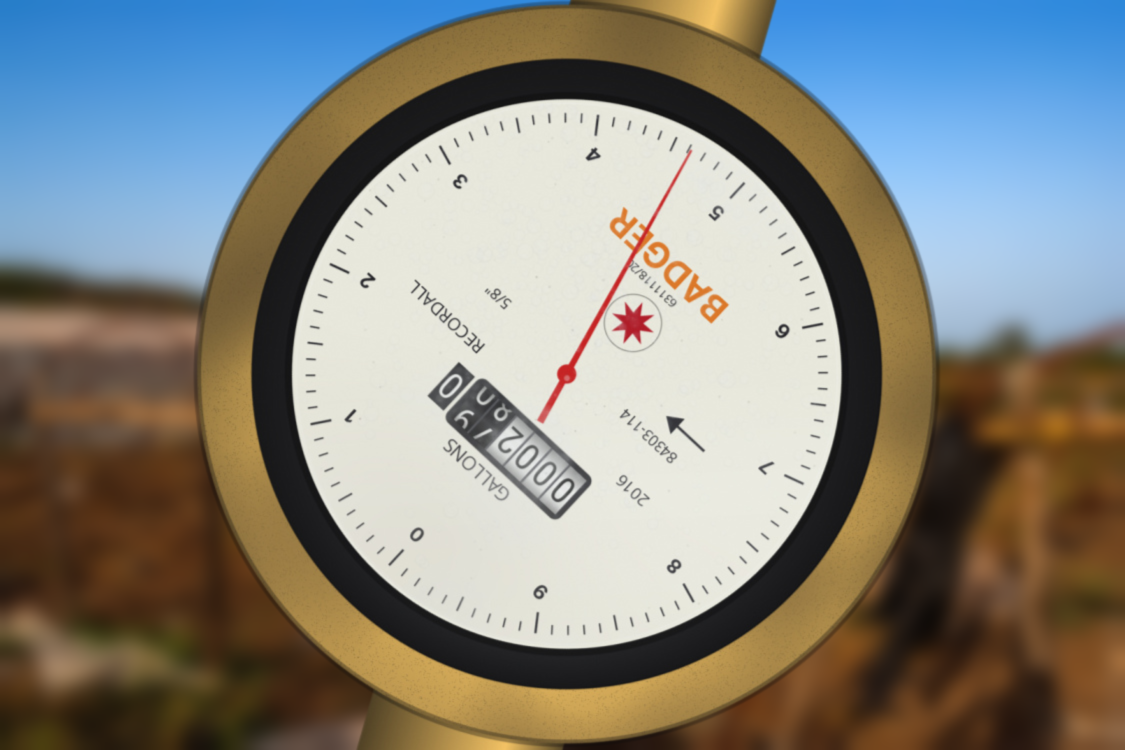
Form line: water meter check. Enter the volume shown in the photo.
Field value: 2794.6 gal
